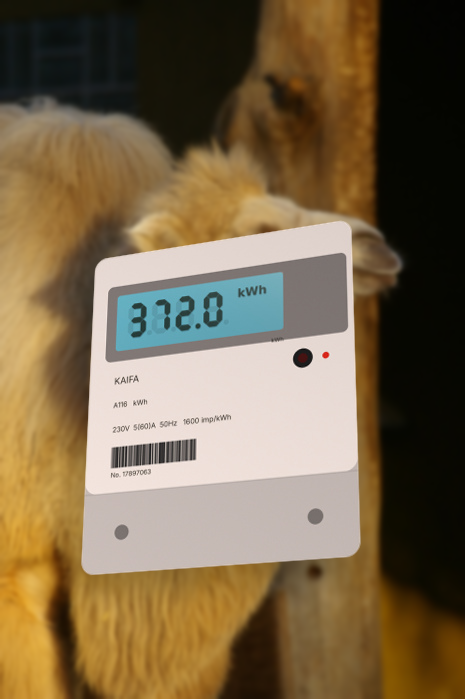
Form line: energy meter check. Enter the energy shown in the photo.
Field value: 372.0 kWh
